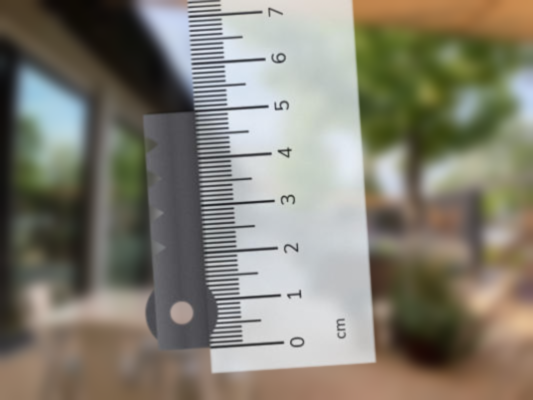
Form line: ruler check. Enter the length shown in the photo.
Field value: 5 cm
